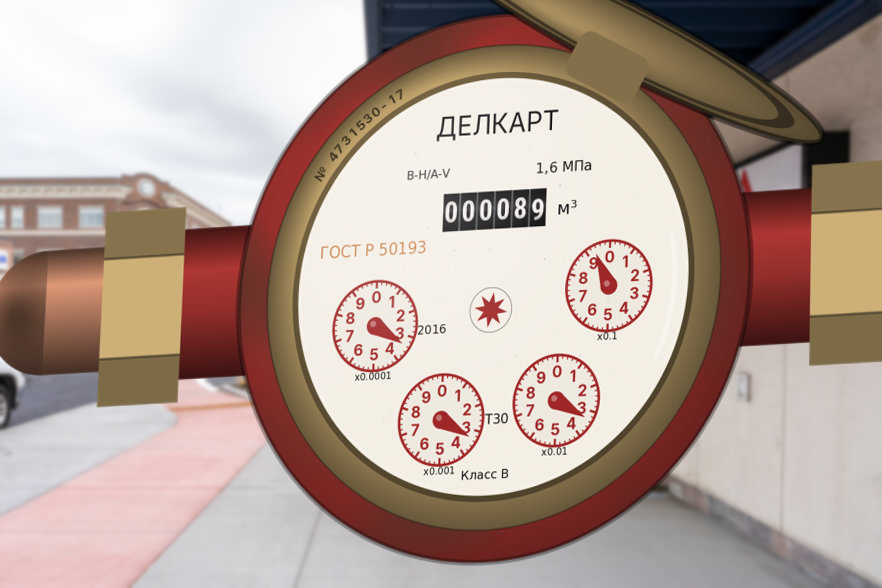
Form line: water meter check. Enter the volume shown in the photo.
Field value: 88.9333 m³
